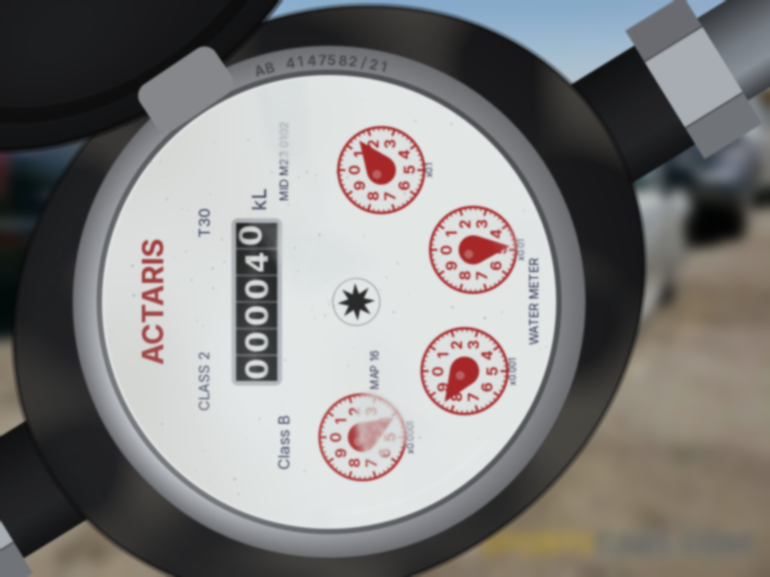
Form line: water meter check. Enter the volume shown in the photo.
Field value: 40.1484 kL
